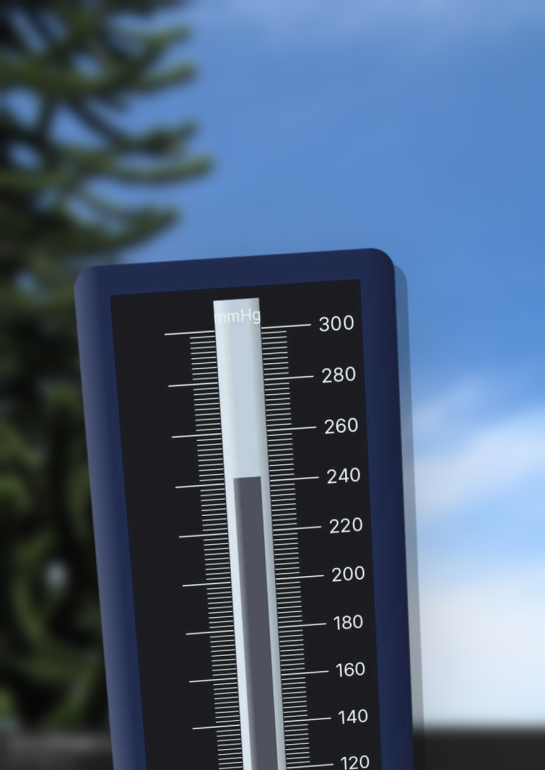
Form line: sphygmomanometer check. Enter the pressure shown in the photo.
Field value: 242 mmHg
